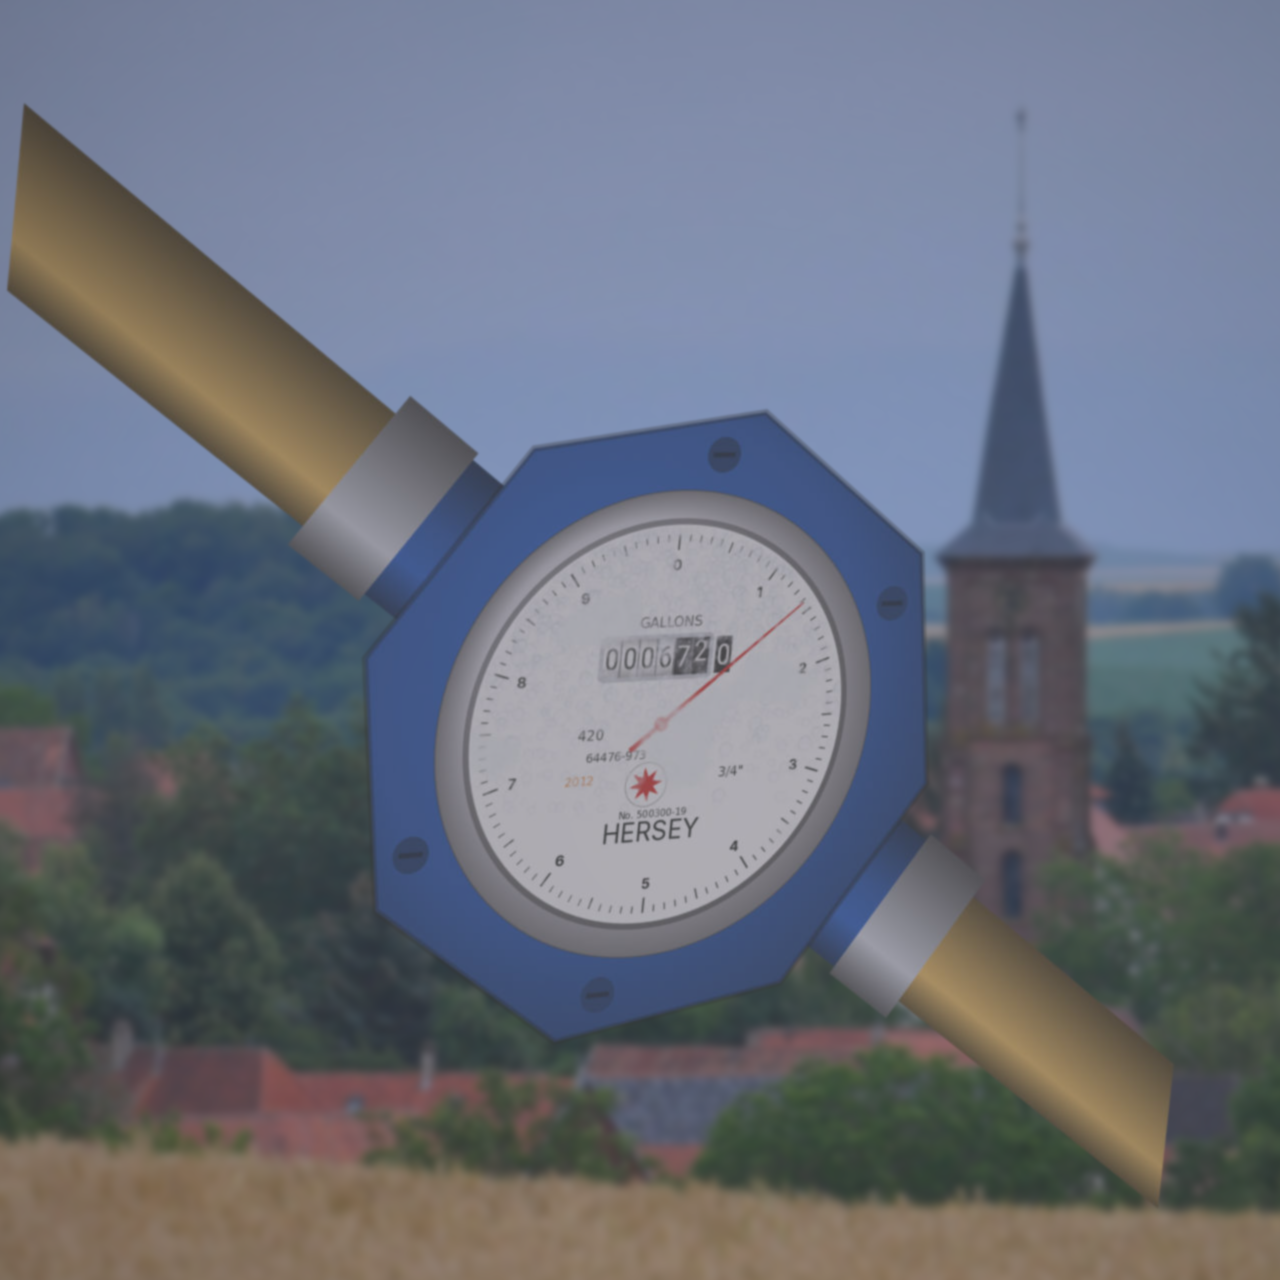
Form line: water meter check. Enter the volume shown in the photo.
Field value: 6721.4 gal
